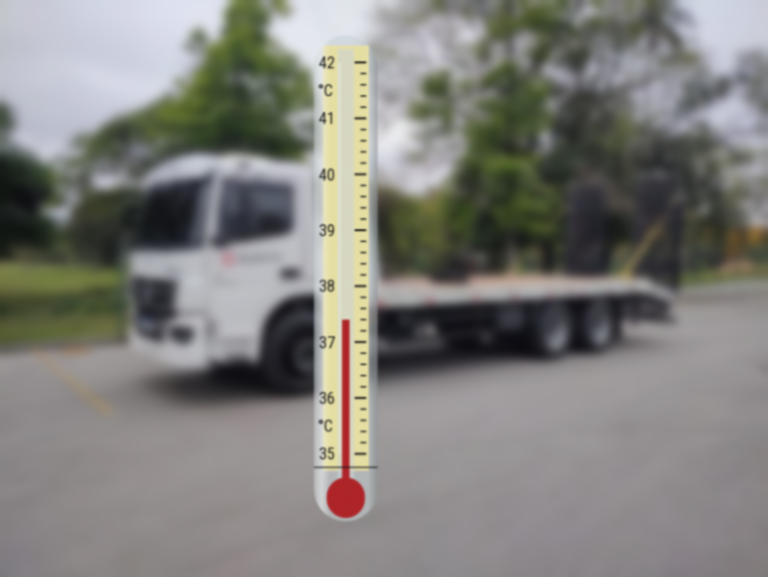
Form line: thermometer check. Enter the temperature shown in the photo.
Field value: 37.4 °C
